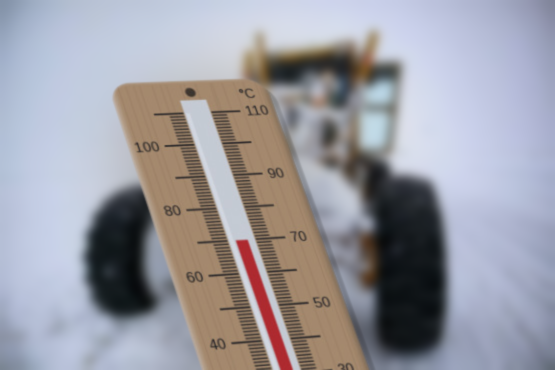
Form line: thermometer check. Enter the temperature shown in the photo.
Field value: 70 °C
